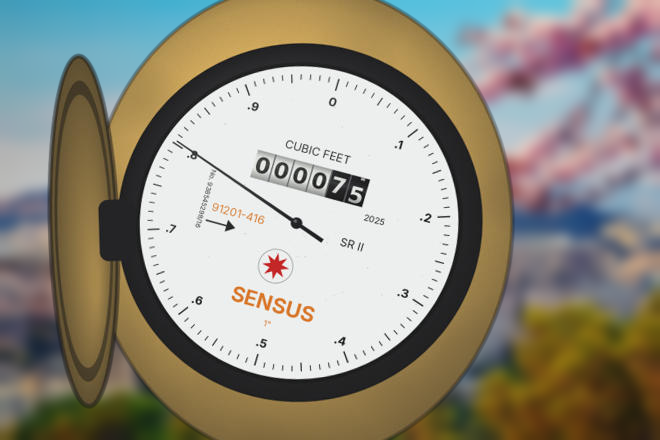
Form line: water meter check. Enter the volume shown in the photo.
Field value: 74.80 ft³
